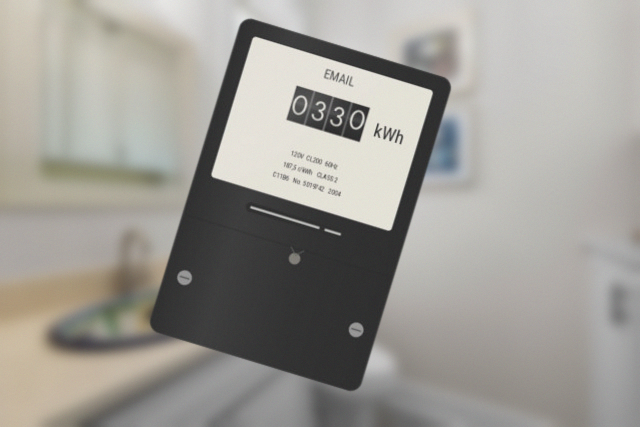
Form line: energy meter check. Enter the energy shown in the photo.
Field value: 330 kWh
